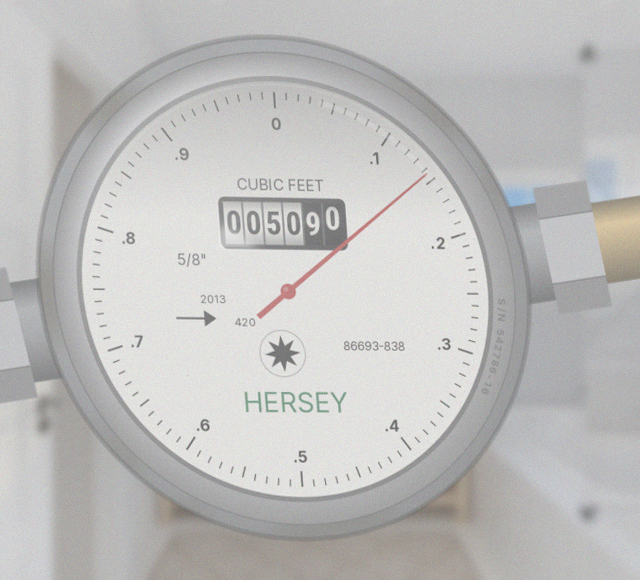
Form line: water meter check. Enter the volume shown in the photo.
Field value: 5090.14 ft³
